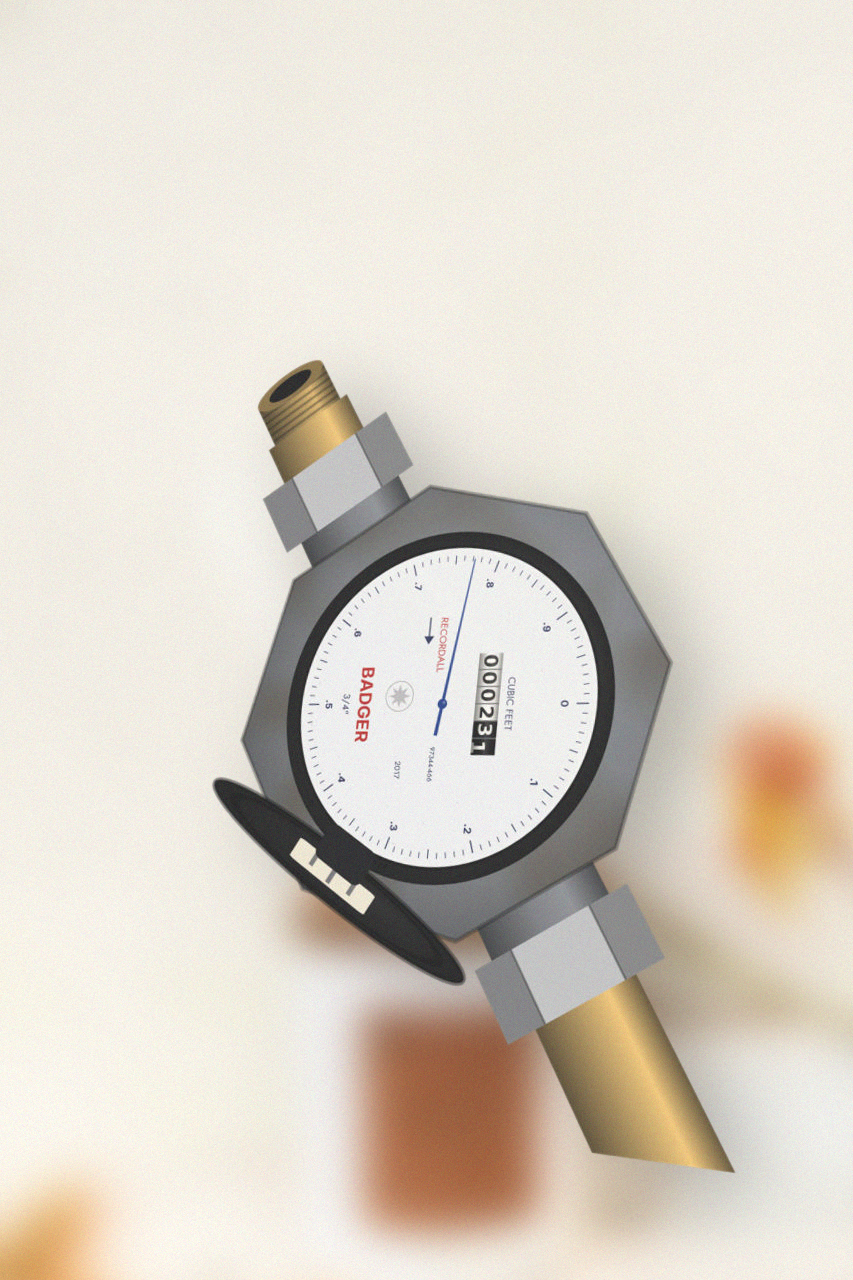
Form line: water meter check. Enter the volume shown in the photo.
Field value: 230.77 ft³
